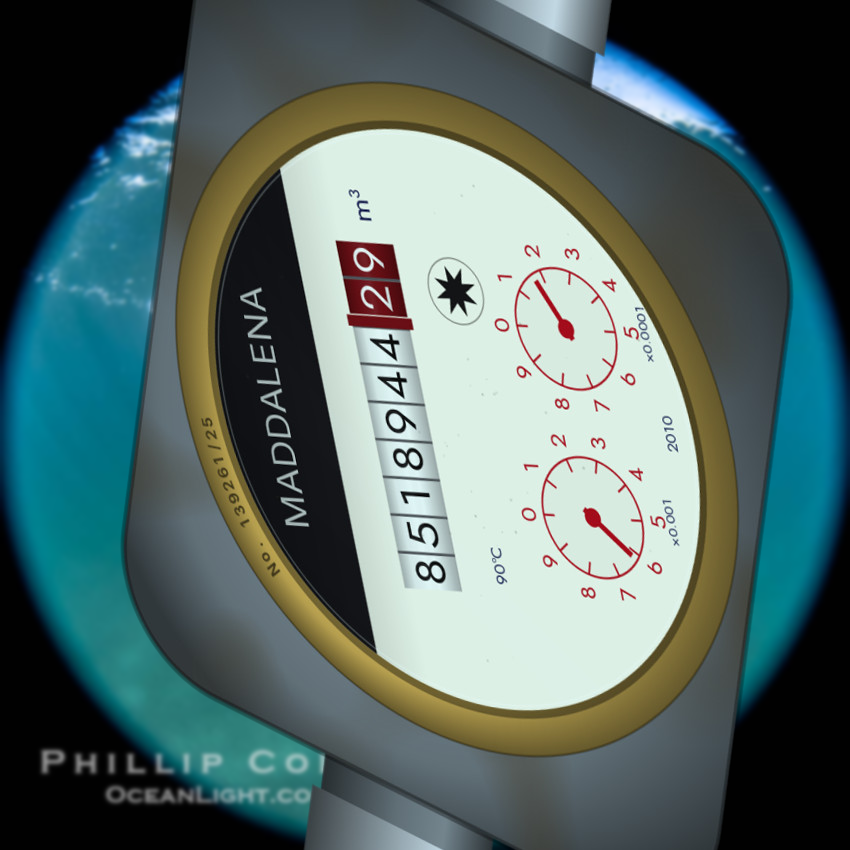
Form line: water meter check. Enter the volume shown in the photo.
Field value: 8518944.2961 m³
